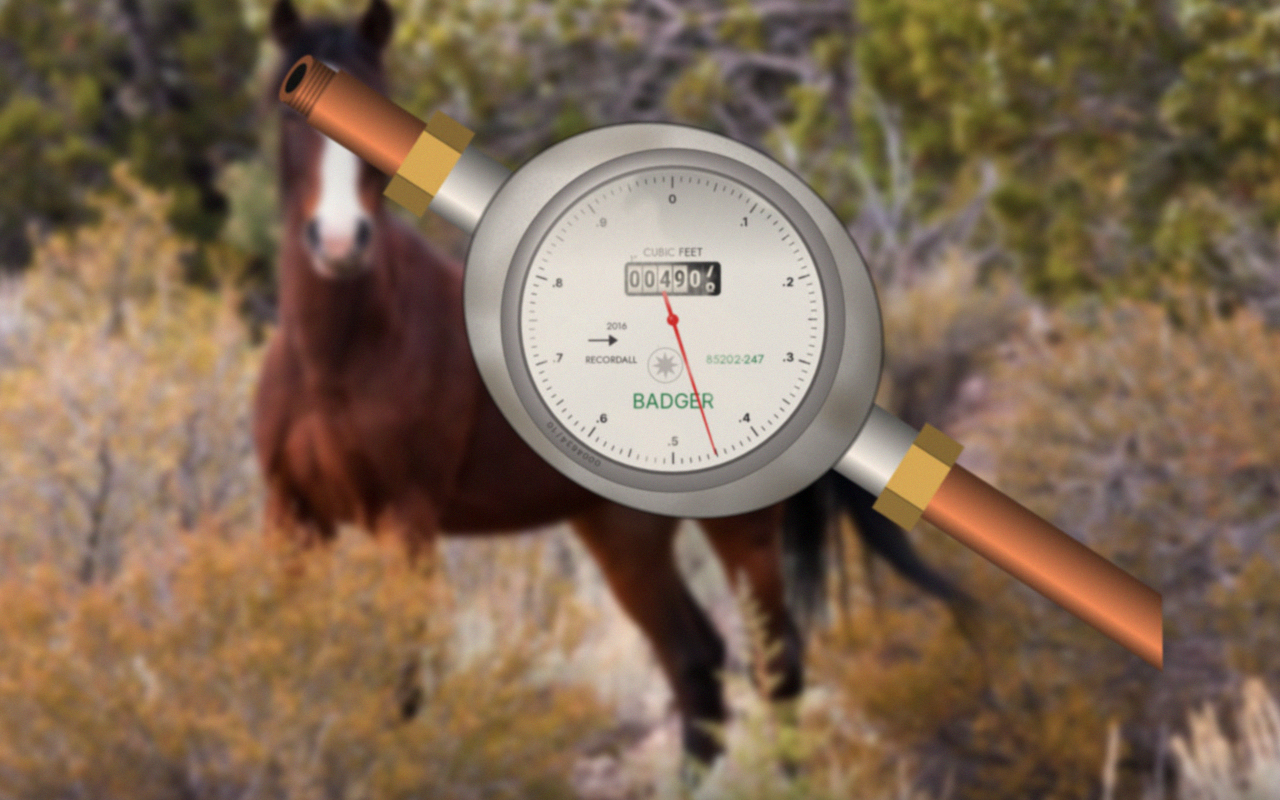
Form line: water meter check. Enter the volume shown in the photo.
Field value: 4907.45 ft³
